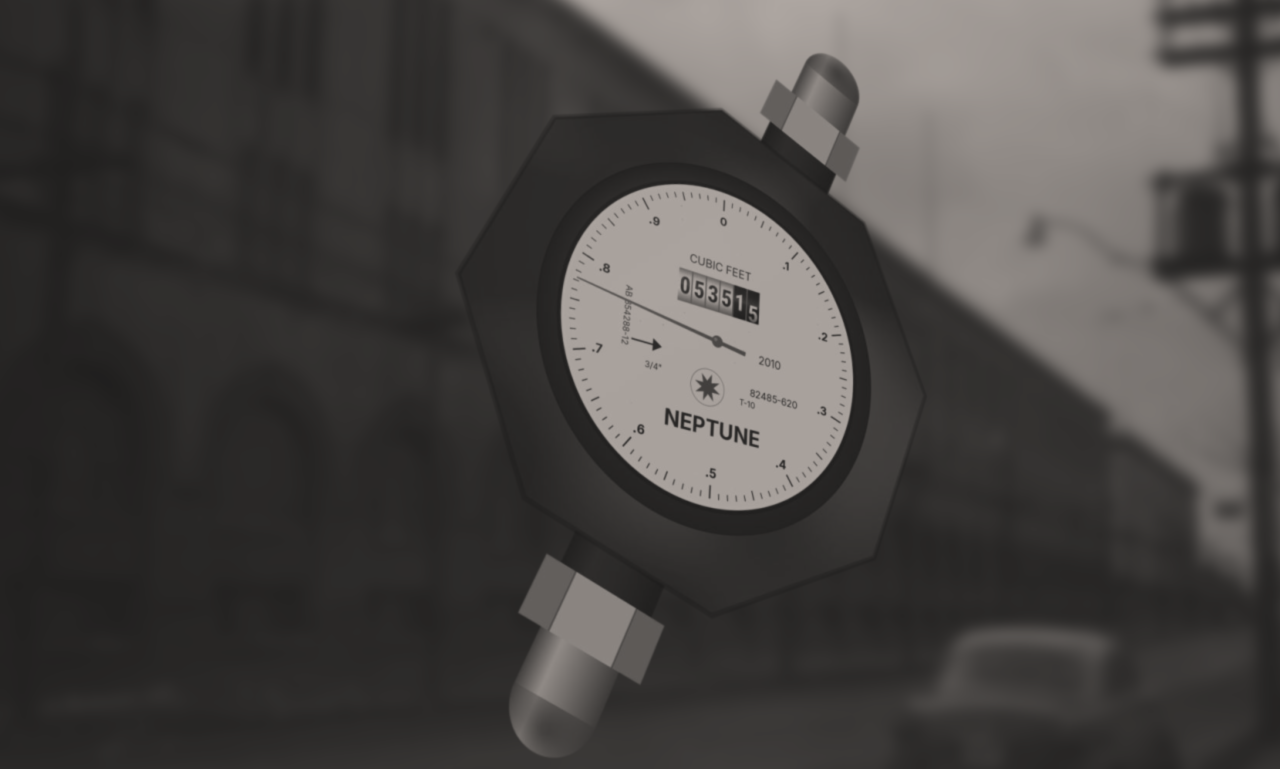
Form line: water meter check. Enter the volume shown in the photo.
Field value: 53514.77 ft³
